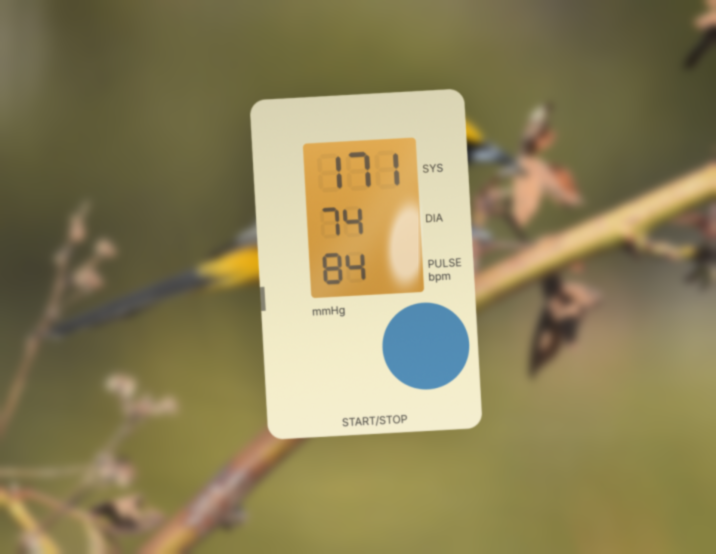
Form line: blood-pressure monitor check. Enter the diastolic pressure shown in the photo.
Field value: 74 mmHg
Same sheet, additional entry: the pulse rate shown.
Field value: 84 bpm
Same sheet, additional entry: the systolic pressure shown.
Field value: 171 mmHg
